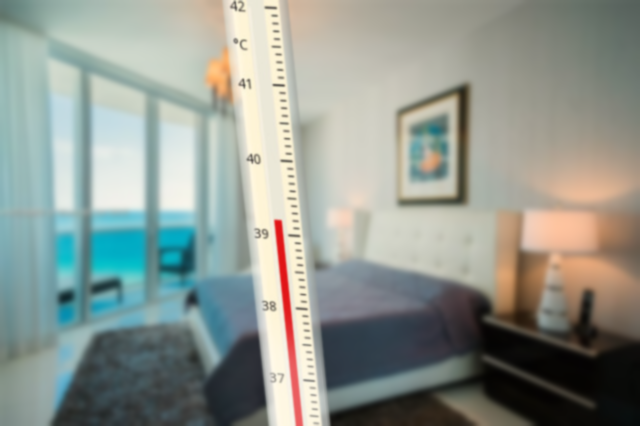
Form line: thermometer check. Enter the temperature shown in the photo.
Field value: 39.2 °C
